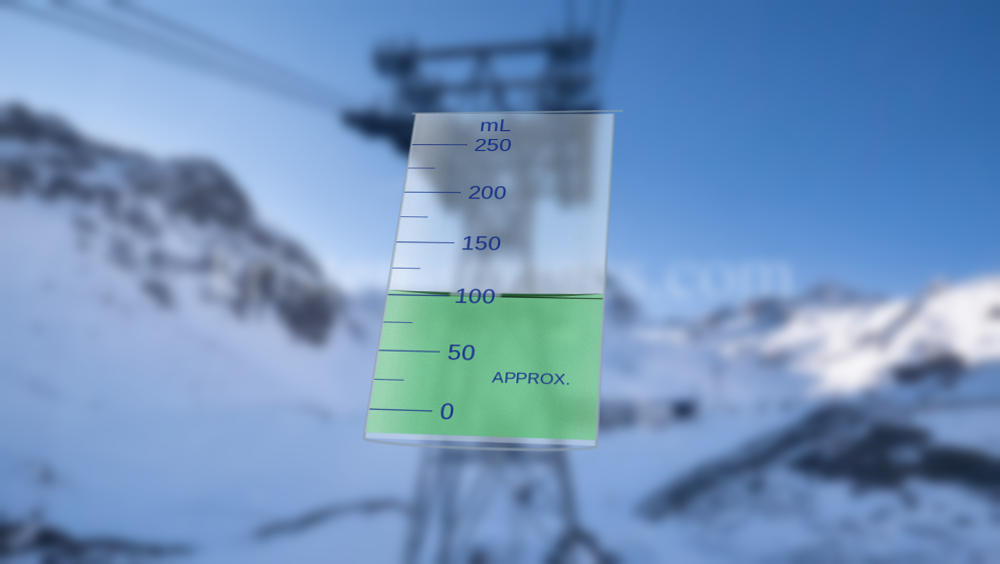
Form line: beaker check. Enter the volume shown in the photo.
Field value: 100 mL
